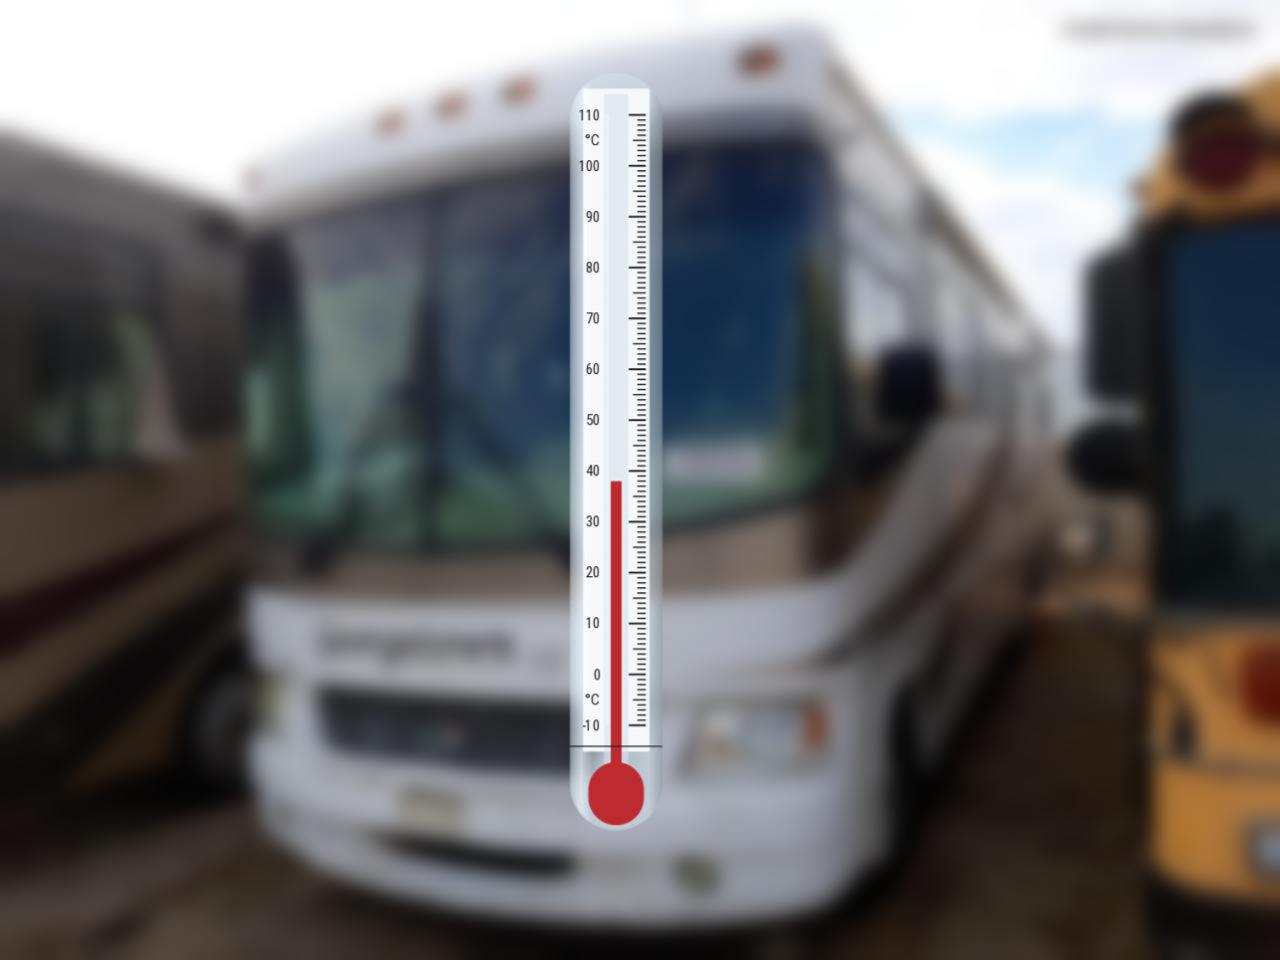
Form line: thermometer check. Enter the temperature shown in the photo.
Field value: 38 °C
